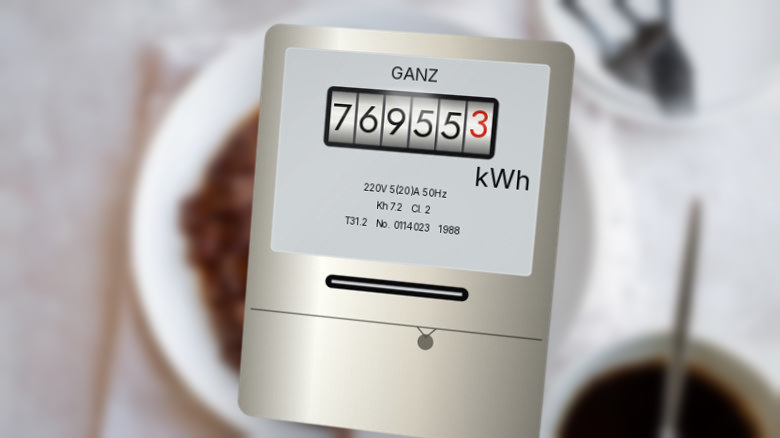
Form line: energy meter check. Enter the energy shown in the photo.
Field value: 76955.3 kWh
